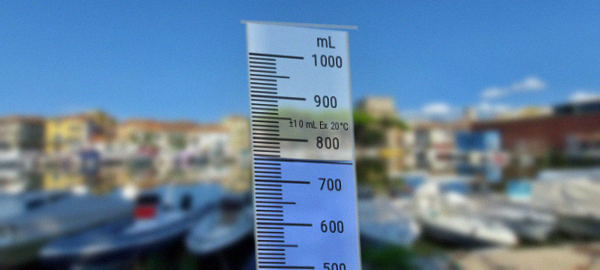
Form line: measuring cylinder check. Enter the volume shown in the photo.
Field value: 750 mL
